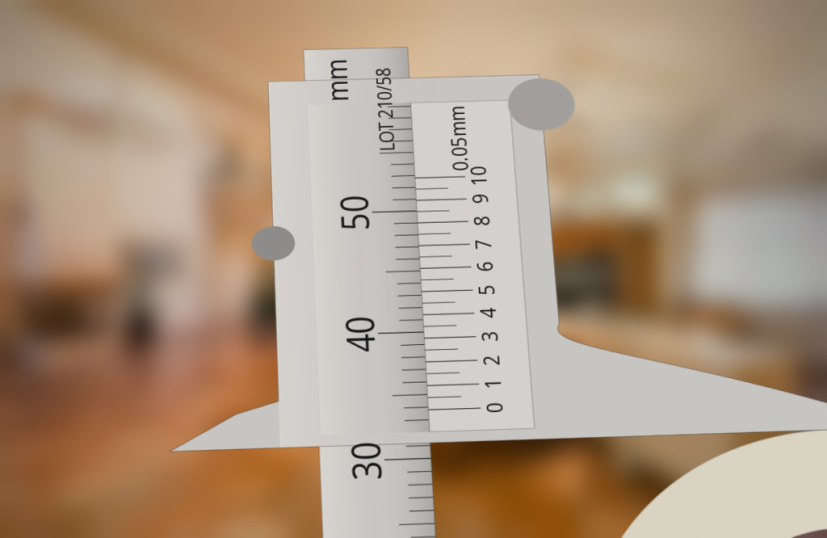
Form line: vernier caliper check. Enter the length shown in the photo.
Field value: 33.8 mm
